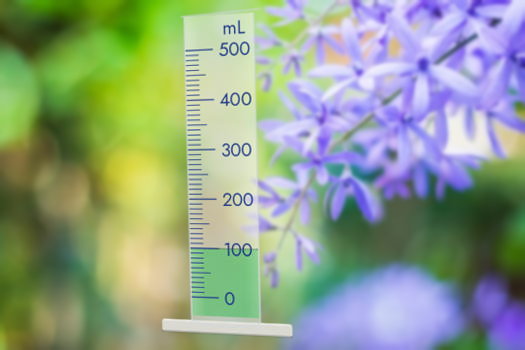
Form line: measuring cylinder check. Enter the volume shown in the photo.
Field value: 100 mL
